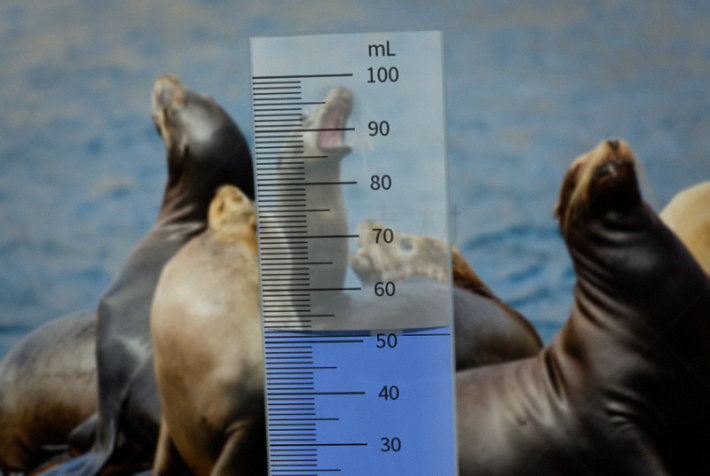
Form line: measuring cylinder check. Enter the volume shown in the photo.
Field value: 51 mL
